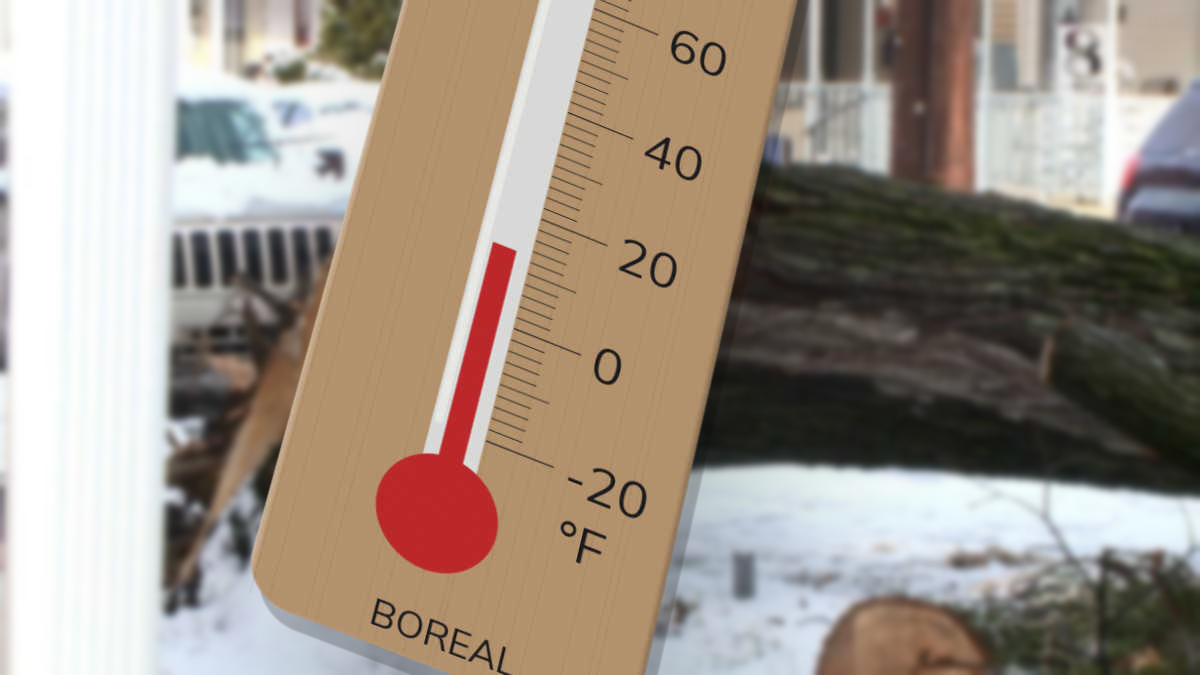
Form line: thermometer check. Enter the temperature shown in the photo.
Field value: 13 °F
